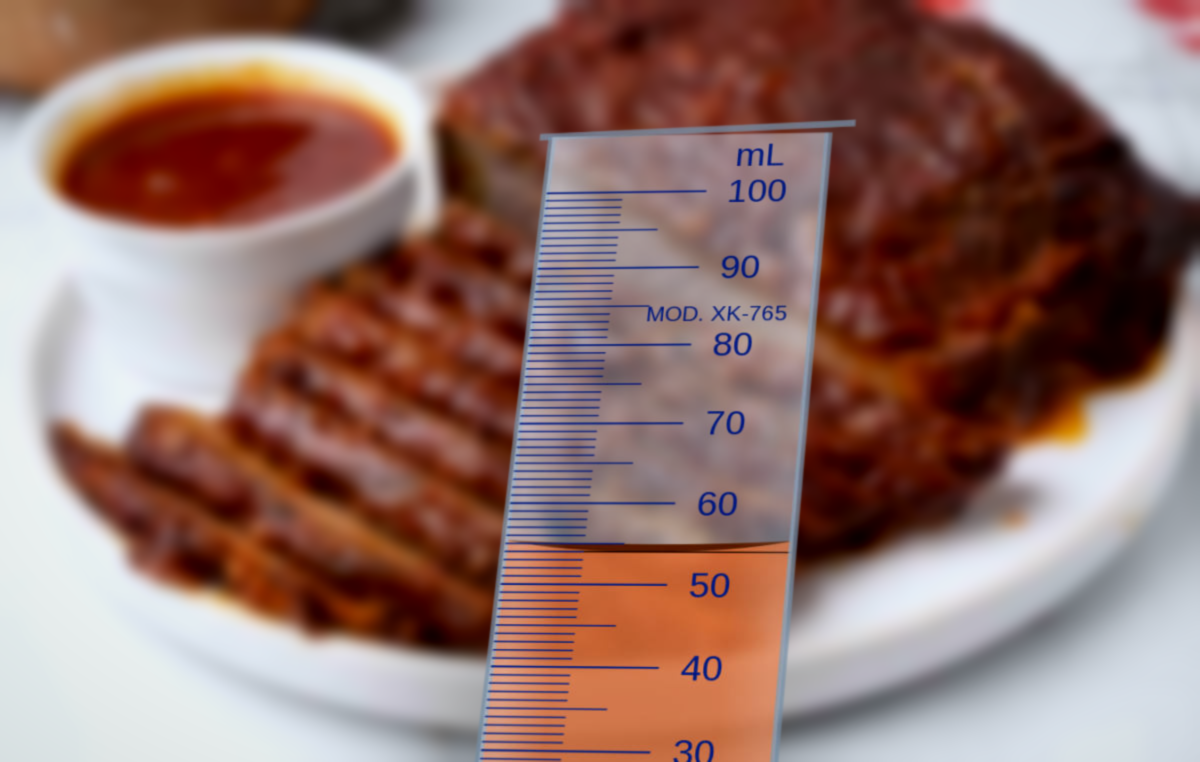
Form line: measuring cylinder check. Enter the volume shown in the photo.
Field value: 54 mL
